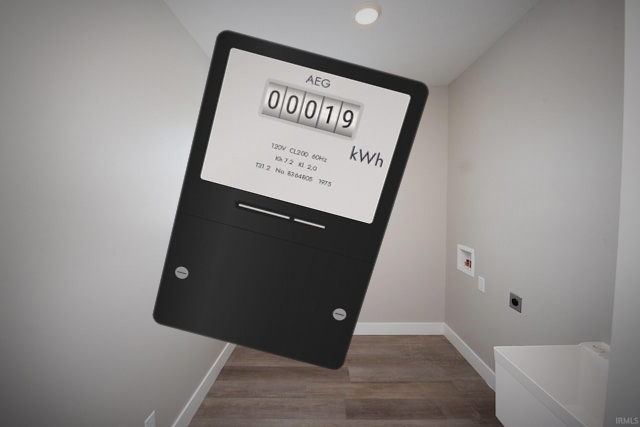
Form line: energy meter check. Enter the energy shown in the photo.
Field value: 19 kWh
